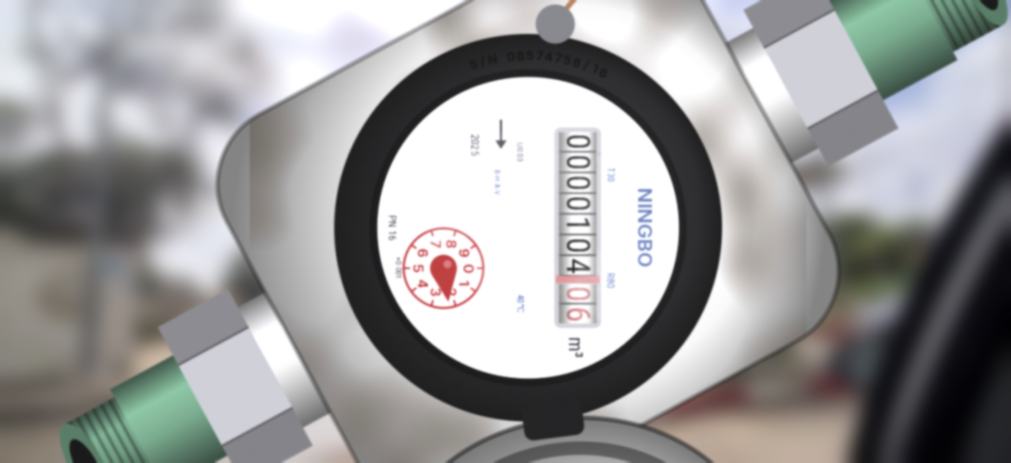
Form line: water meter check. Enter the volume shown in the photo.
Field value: 104.062 m³
